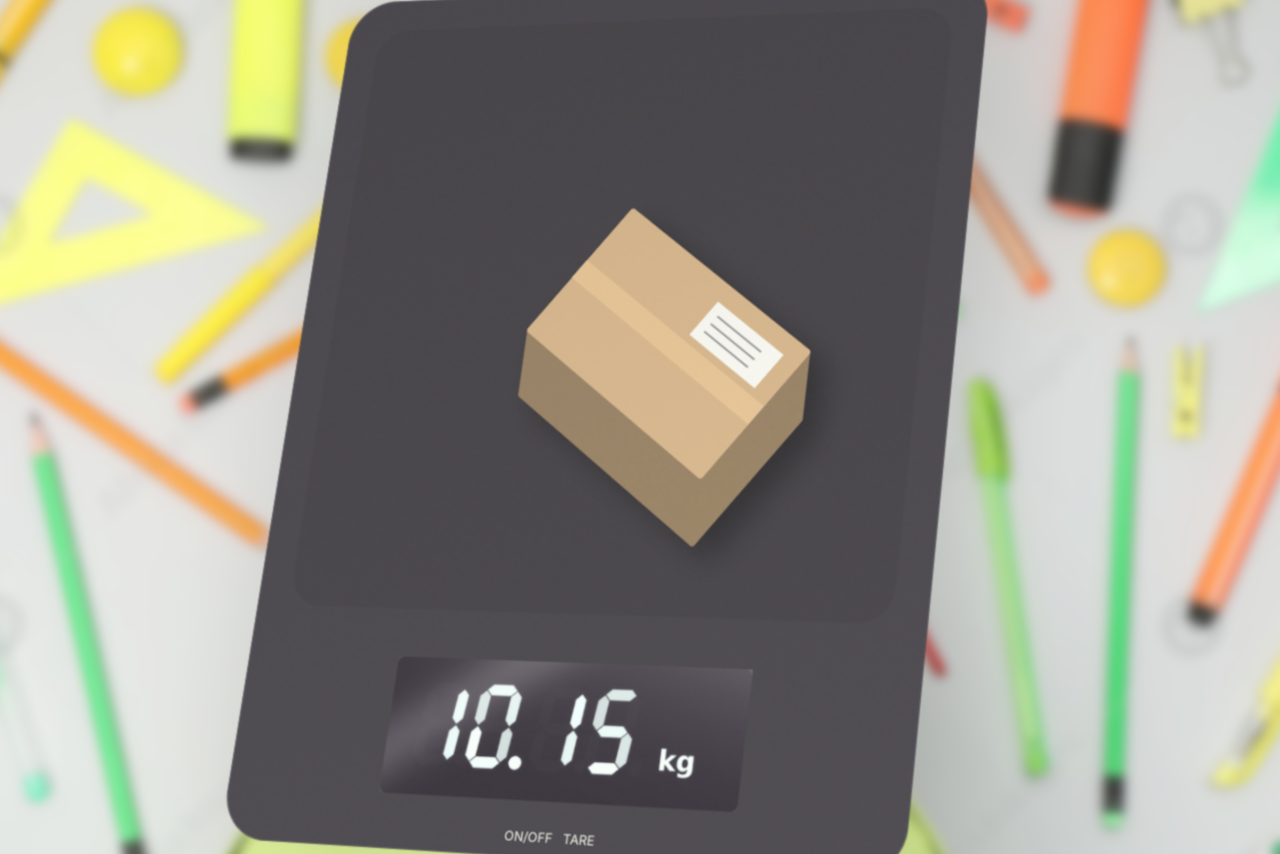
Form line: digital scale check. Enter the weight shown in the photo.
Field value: 10.15 kg
